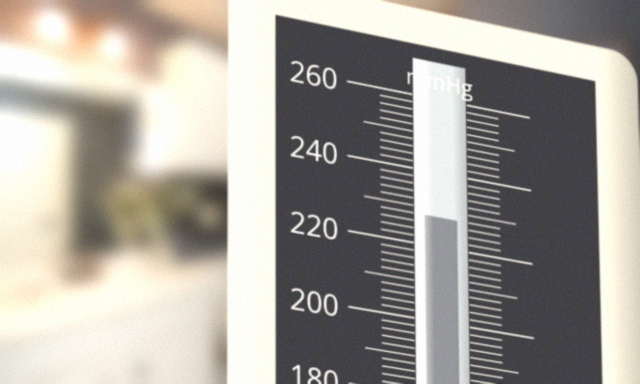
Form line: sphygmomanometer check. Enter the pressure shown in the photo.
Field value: 228 mmHg
